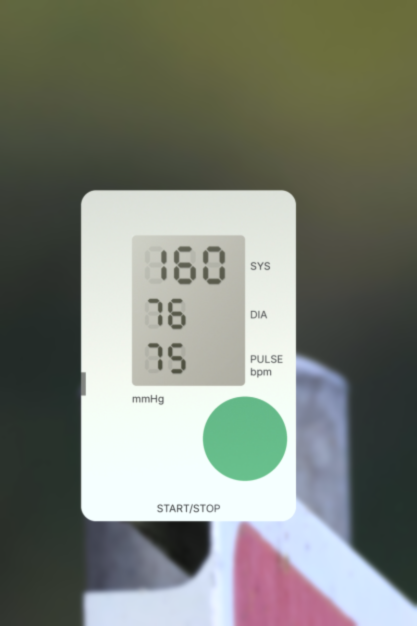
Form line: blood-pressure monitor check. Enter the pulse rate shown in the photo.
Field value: 75 bpm
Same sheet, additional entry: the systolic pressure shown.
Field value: 160 mmHg
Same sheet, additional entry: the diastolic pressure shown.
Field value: 76 mmHg
